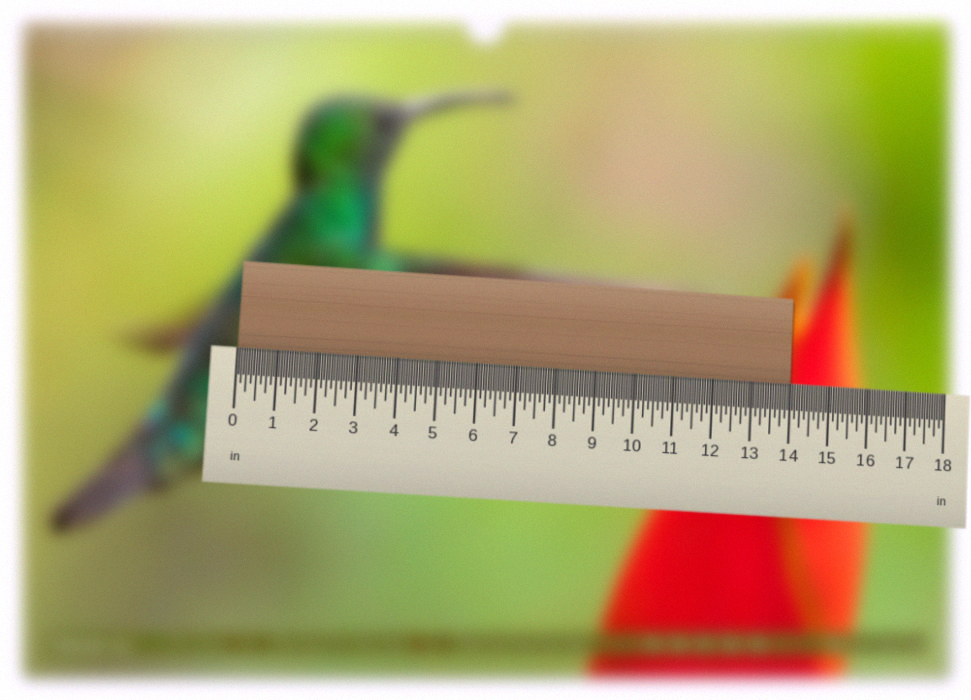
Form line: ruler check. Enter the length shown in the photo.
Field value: 14 in
